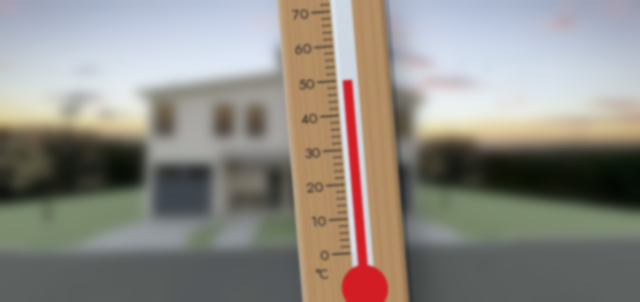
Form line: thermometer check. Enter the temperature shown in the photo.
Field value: 50 °C
